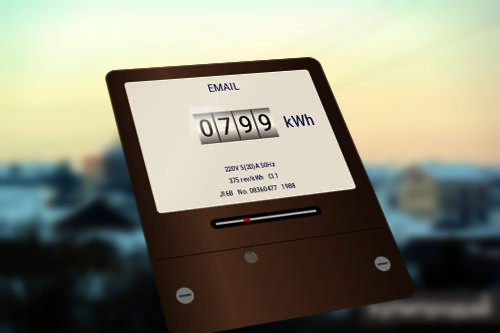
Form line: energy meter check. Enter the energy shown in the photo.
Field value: 799 kWh
